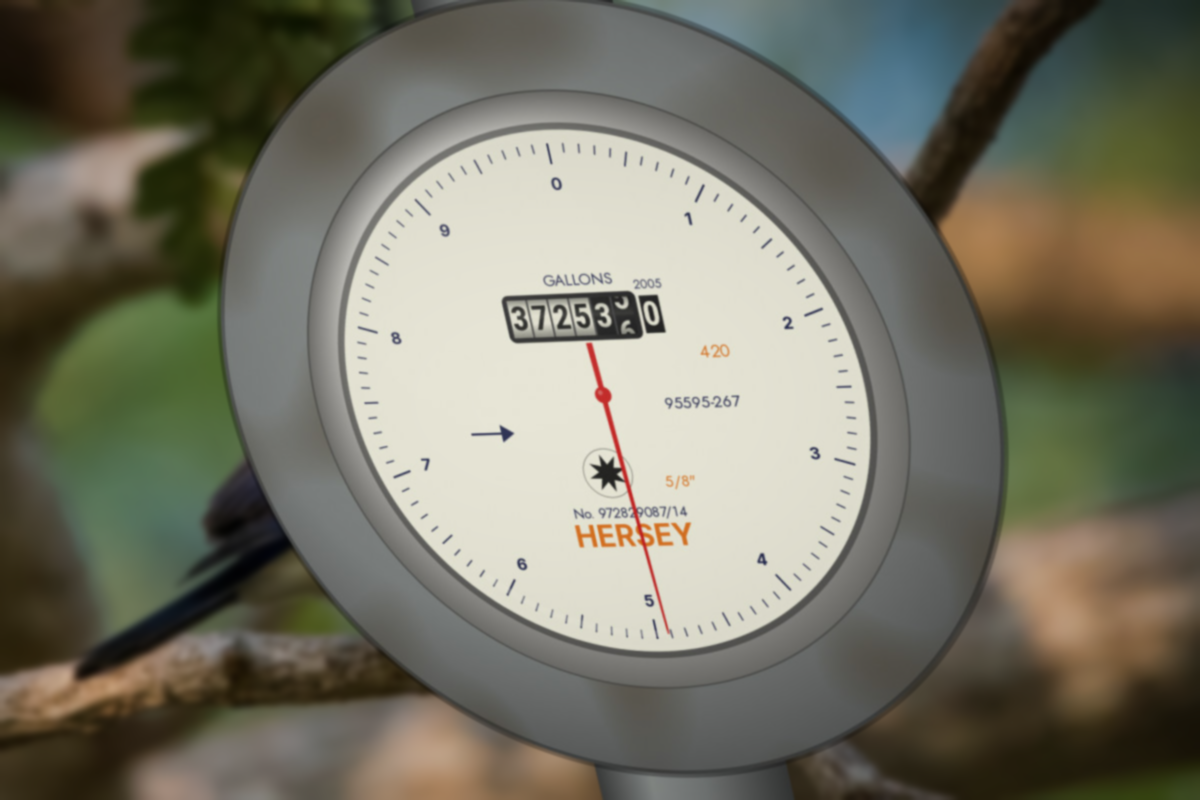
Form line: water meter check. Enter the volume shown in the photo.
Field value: 3725354.9 gal
